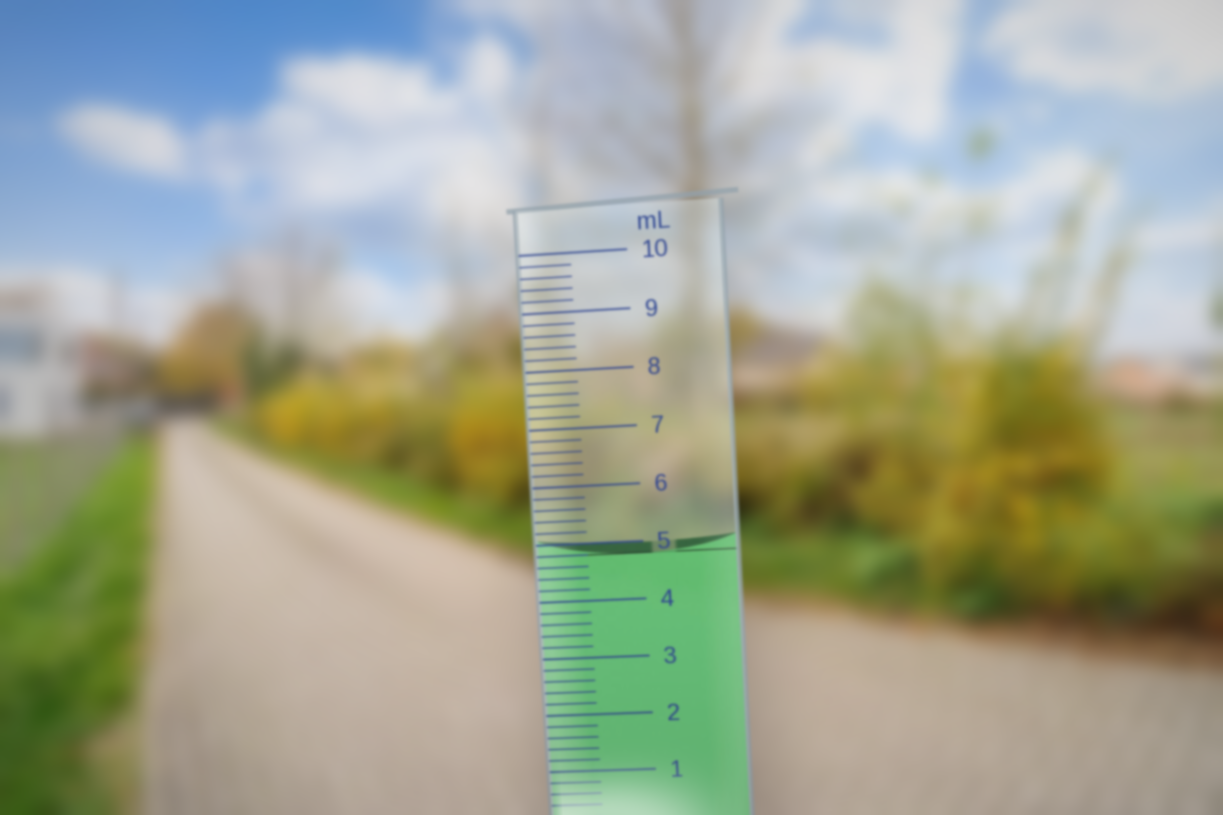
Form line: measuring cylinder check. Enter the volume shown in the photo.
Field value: 4.8 mL
